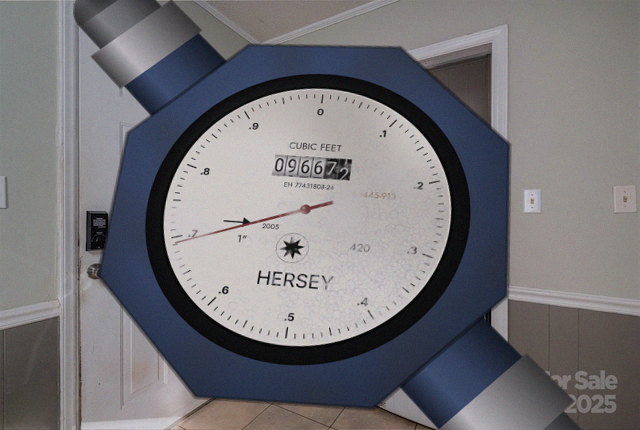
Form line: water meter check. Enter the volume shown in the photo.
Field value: 96671.69 ft³
